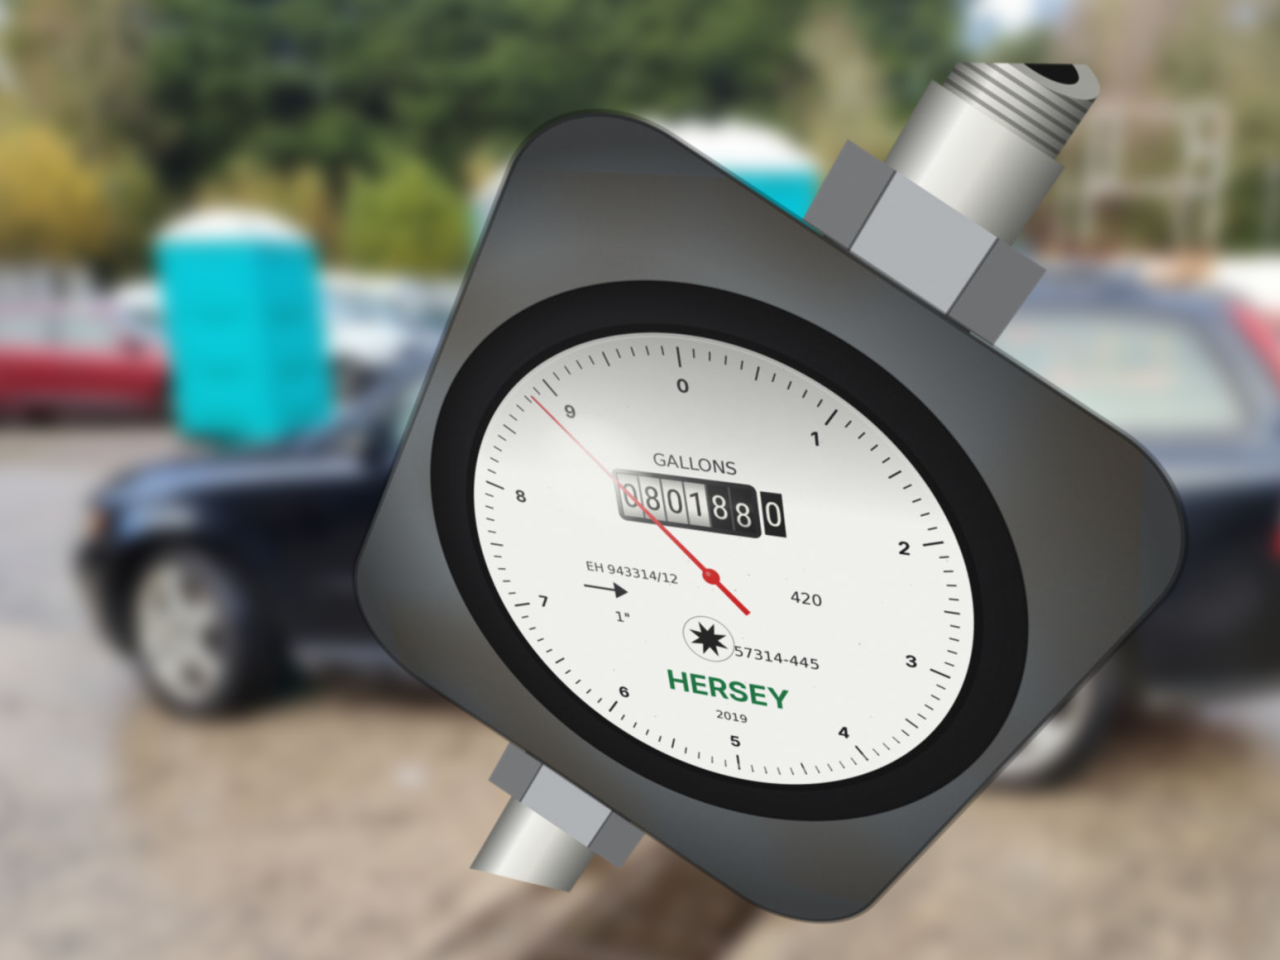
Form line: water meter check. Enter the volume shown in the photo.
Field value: 801878.8 gal
